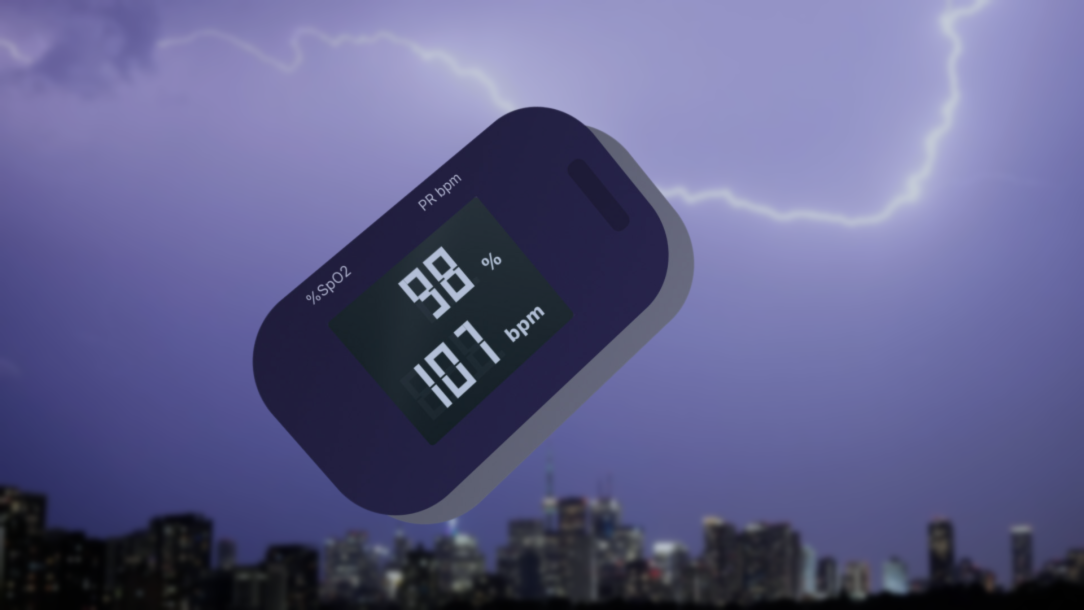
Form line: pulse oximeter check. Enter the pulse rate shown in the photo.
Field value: 107 bpm
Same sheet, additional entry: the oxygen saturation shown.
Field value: 98 %
